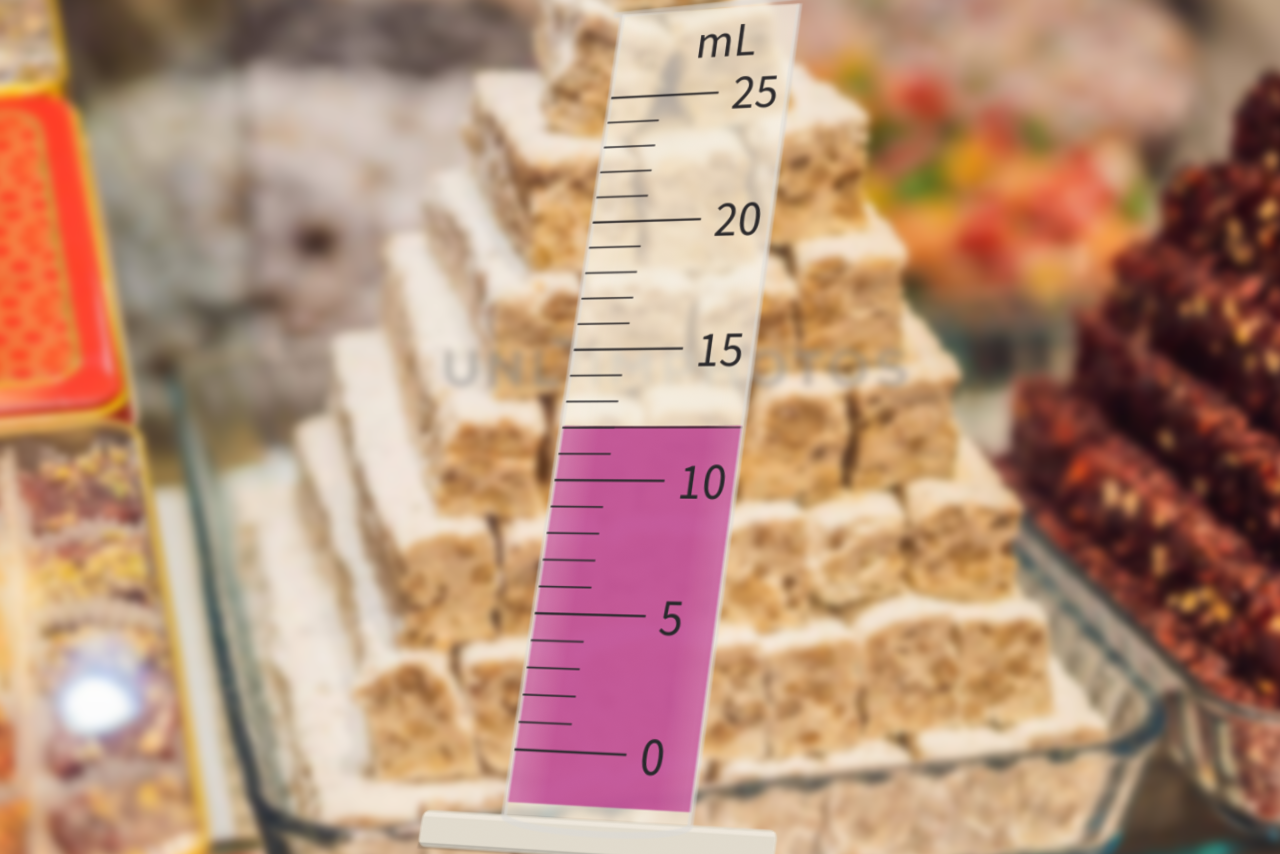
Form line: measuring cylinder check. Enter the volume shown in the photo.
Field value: 12 mL
